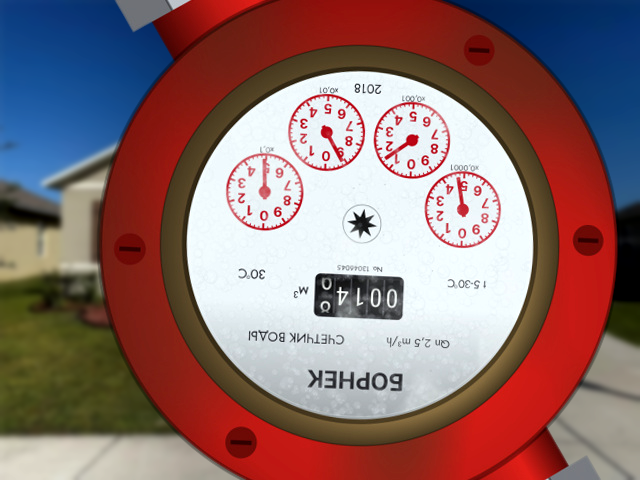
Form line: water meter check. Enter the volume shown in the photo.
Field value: 148.4914 m³
